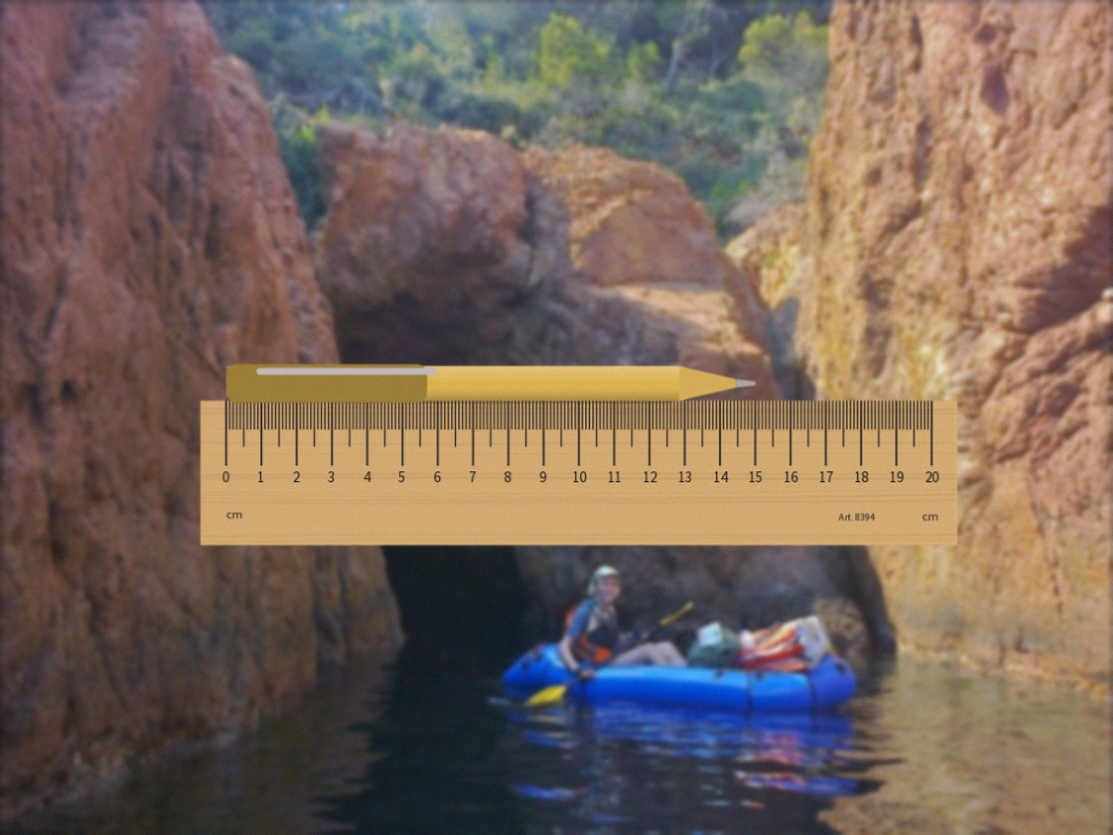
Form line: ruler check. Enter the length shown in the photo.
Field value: 15 cm
